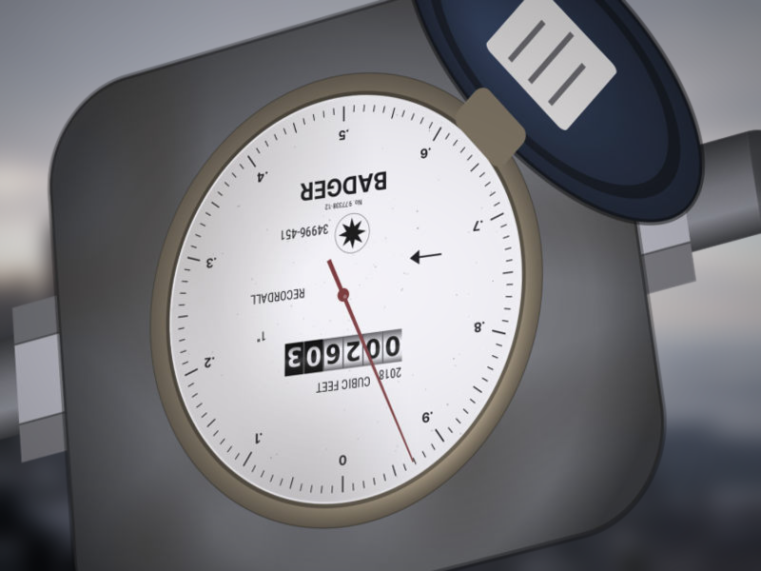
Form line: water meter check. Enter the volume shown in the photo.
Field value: 2602.93 ft³
